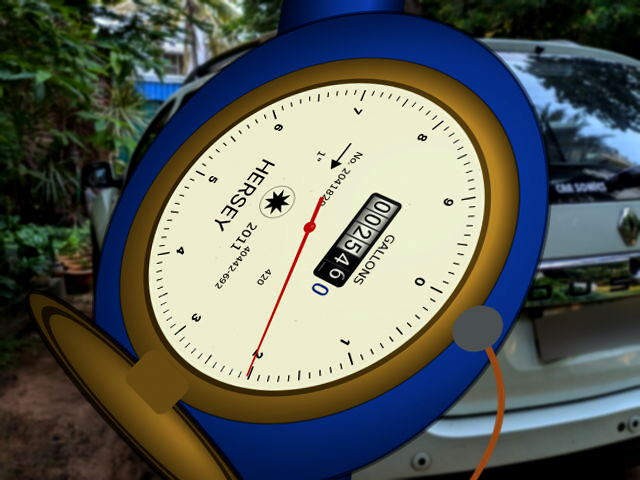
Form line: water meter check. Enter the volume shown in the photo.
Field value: 25462.0 gal
